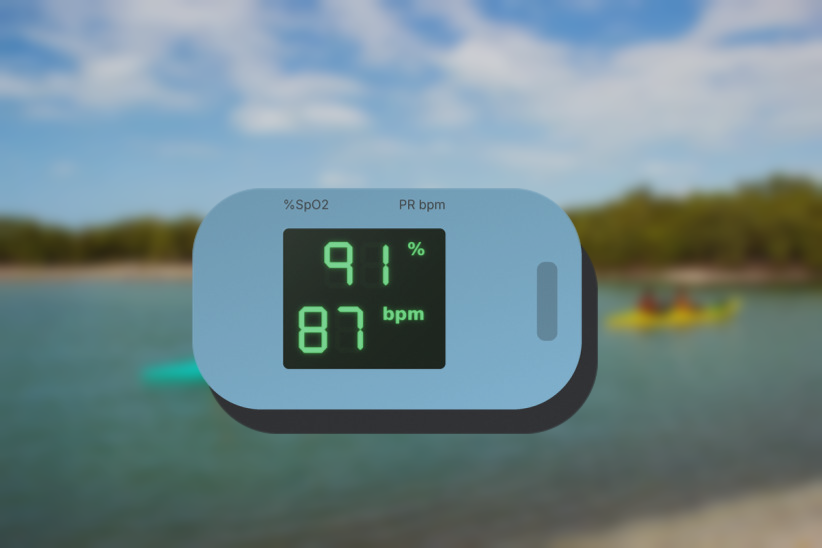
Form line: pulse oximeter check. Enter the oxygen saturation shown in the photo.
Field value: 91 %
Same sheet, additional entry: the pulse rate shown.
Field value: 87 bpm
